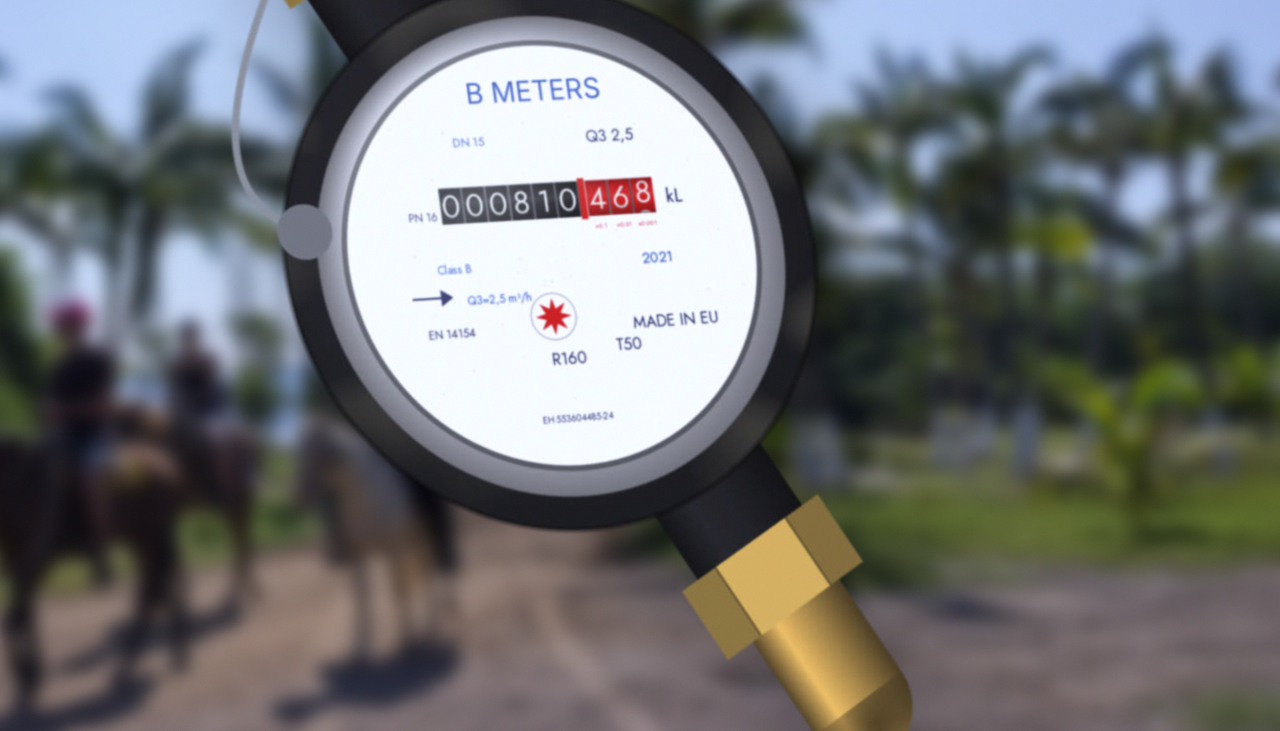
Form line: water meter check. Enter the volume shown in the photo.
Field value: 810.468 kL
